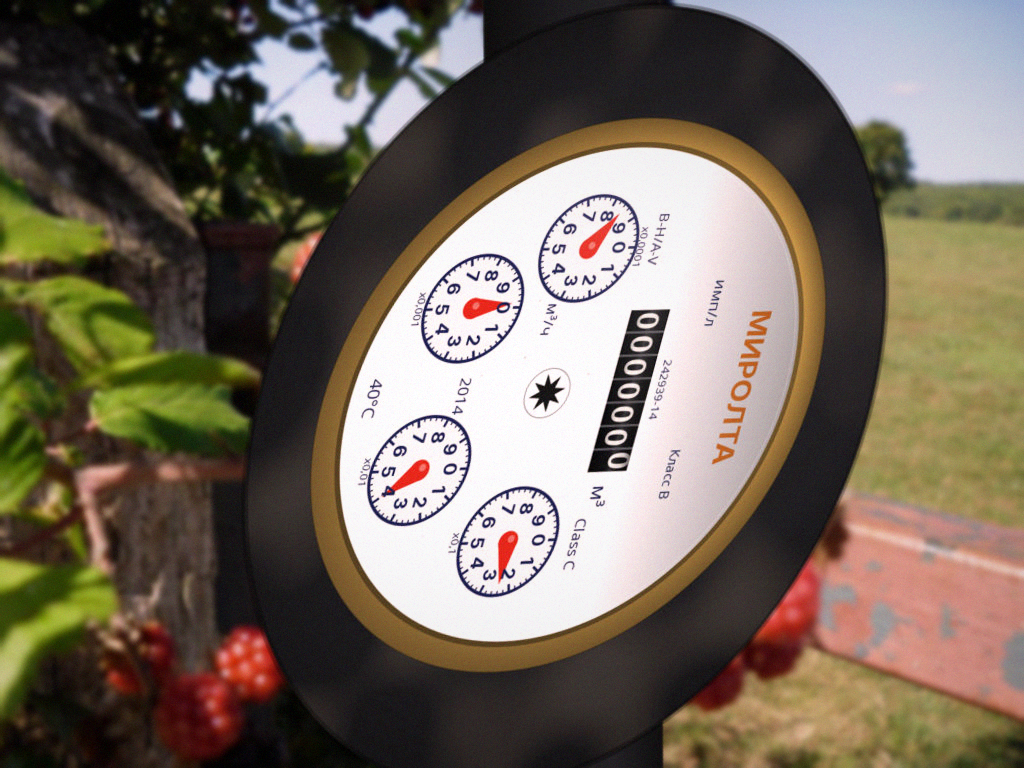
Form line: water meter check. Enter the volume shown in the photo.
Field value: 0.2398 m³
